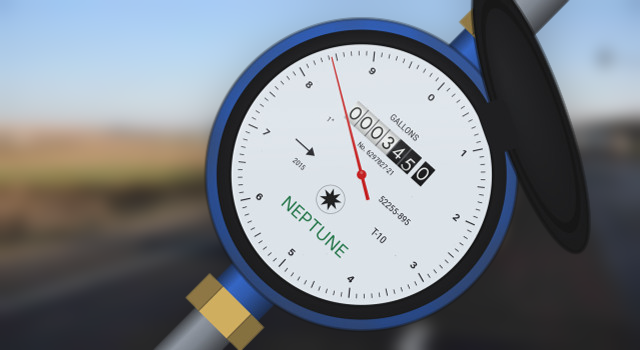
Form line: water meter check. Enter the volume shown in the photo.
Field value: 3448.4 gal
